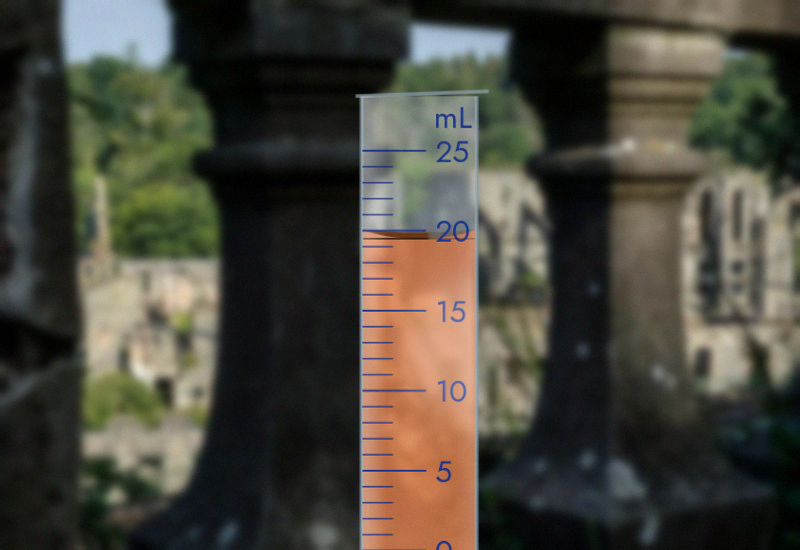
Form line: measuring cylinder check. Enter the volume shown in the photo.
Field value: 19.5 mL
